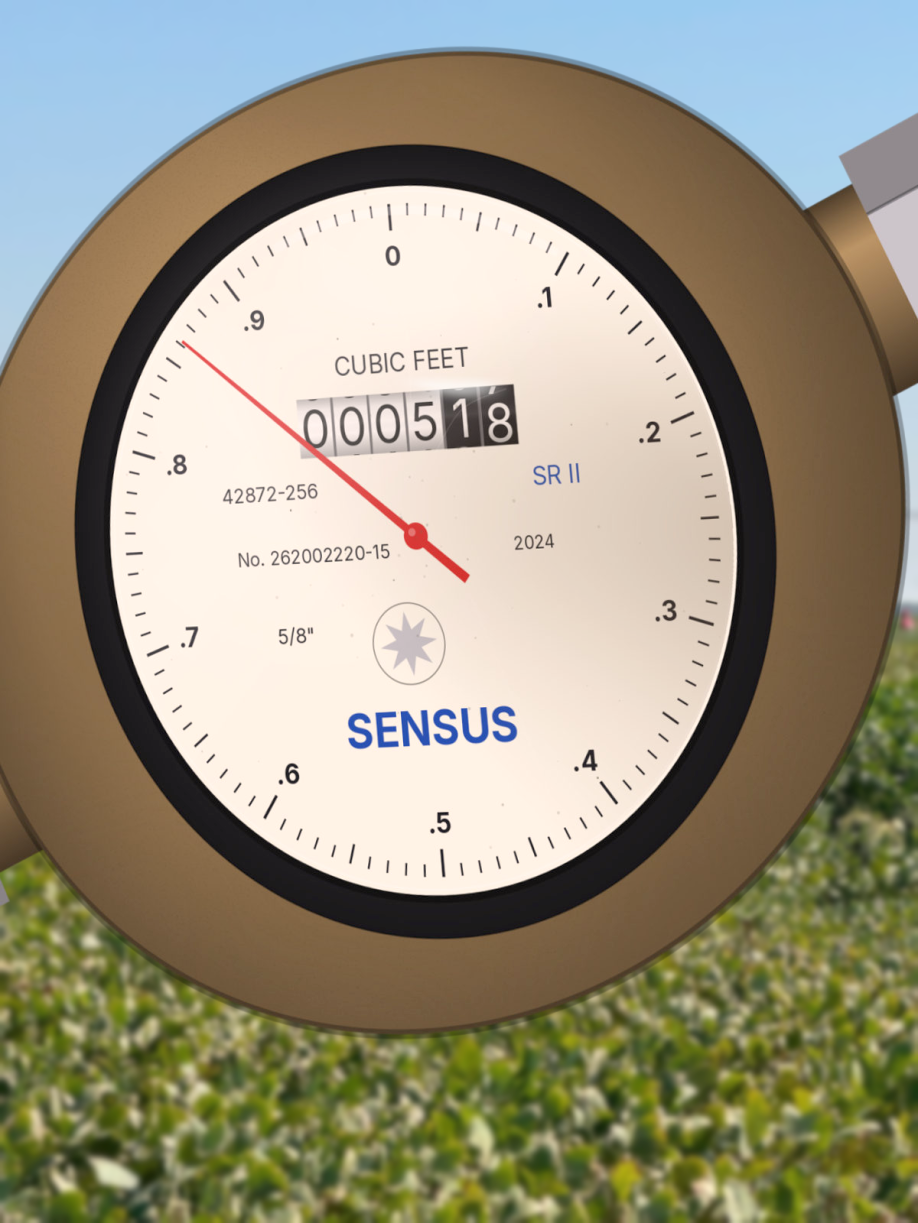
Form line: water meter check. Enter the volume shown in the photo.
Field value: 517.86 ft³
